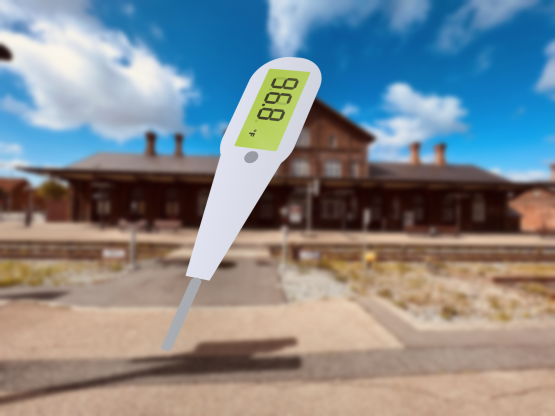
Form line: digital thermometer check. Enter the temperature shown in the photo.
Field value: 96.8 °F
